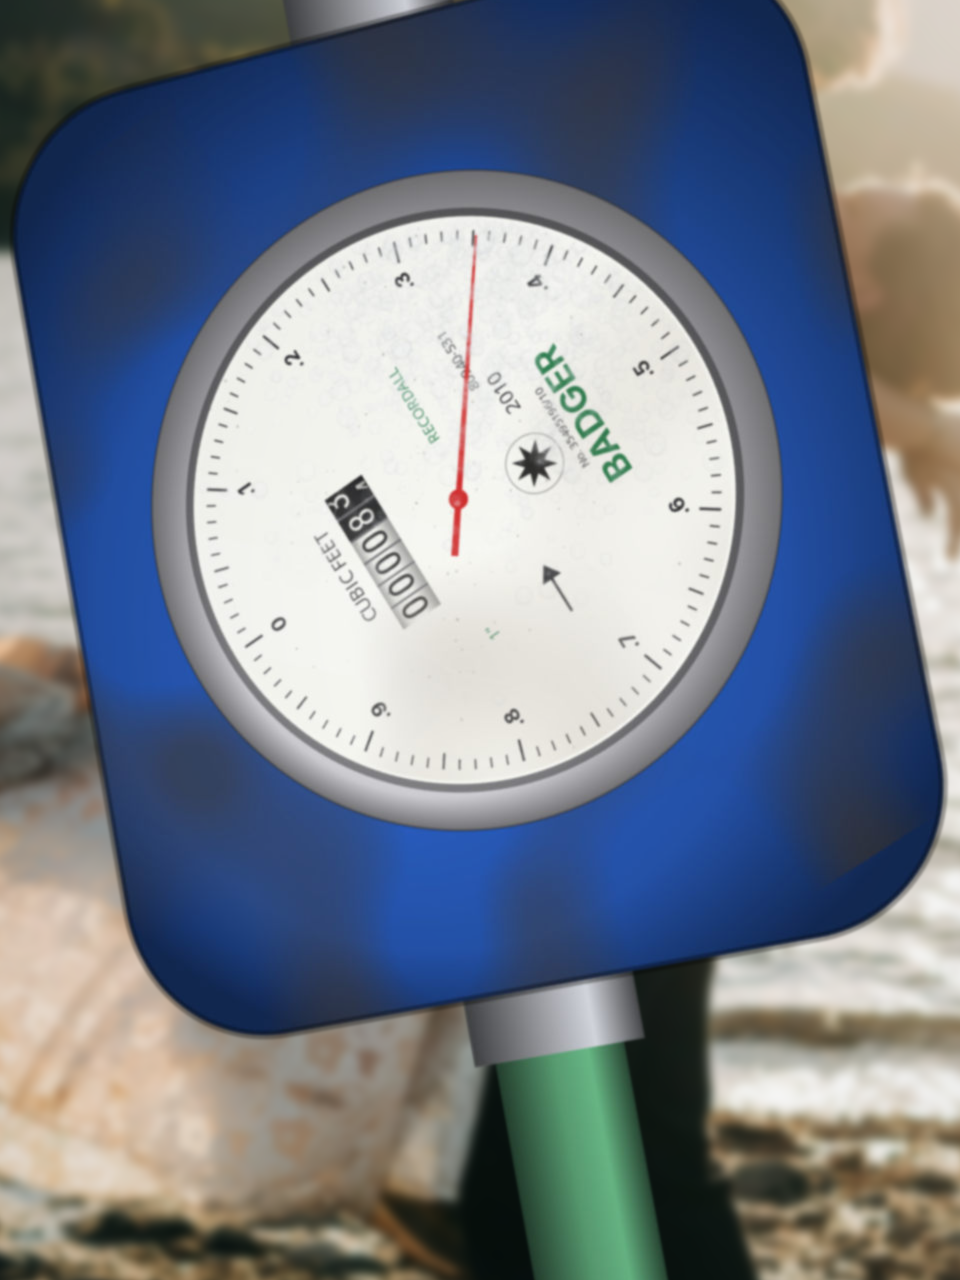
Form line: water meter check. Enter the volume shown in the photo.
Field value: 83.35 ft³
